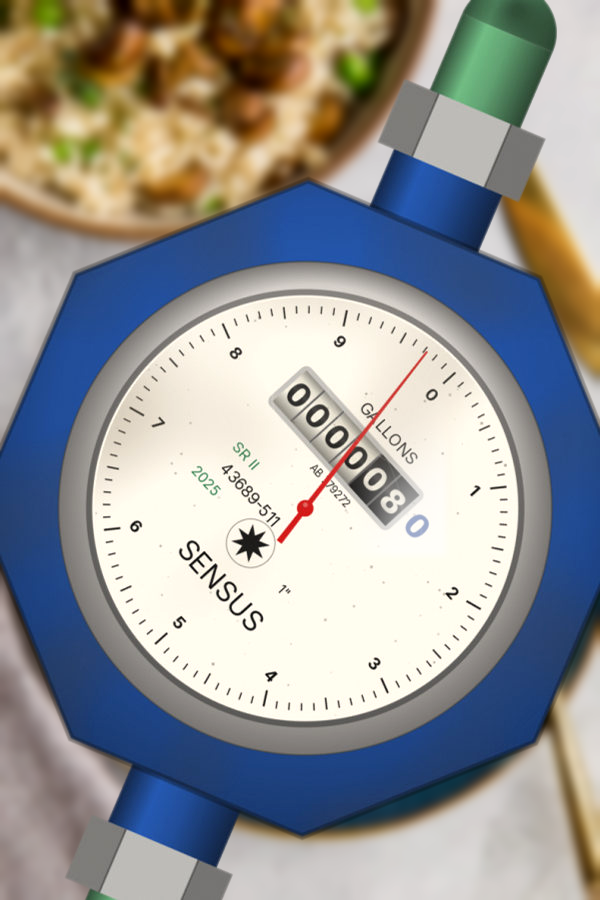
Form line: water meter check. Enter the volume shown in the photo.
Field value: 79.7 gal
